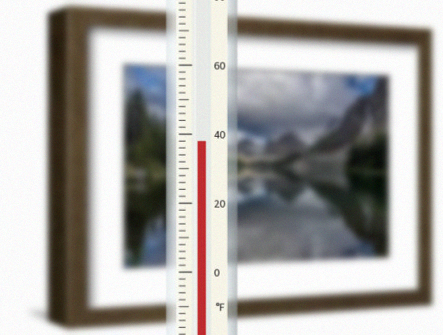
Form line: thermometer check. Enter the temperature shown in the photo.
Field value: 38 °F
